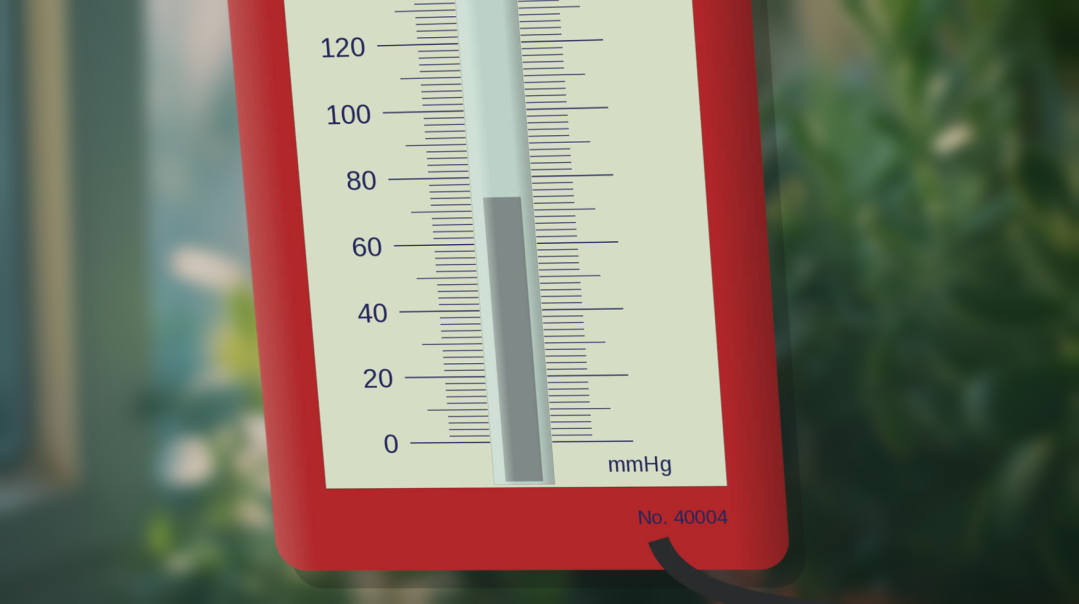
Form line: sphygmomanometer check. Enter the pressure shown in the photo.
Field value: 74 mmHg
